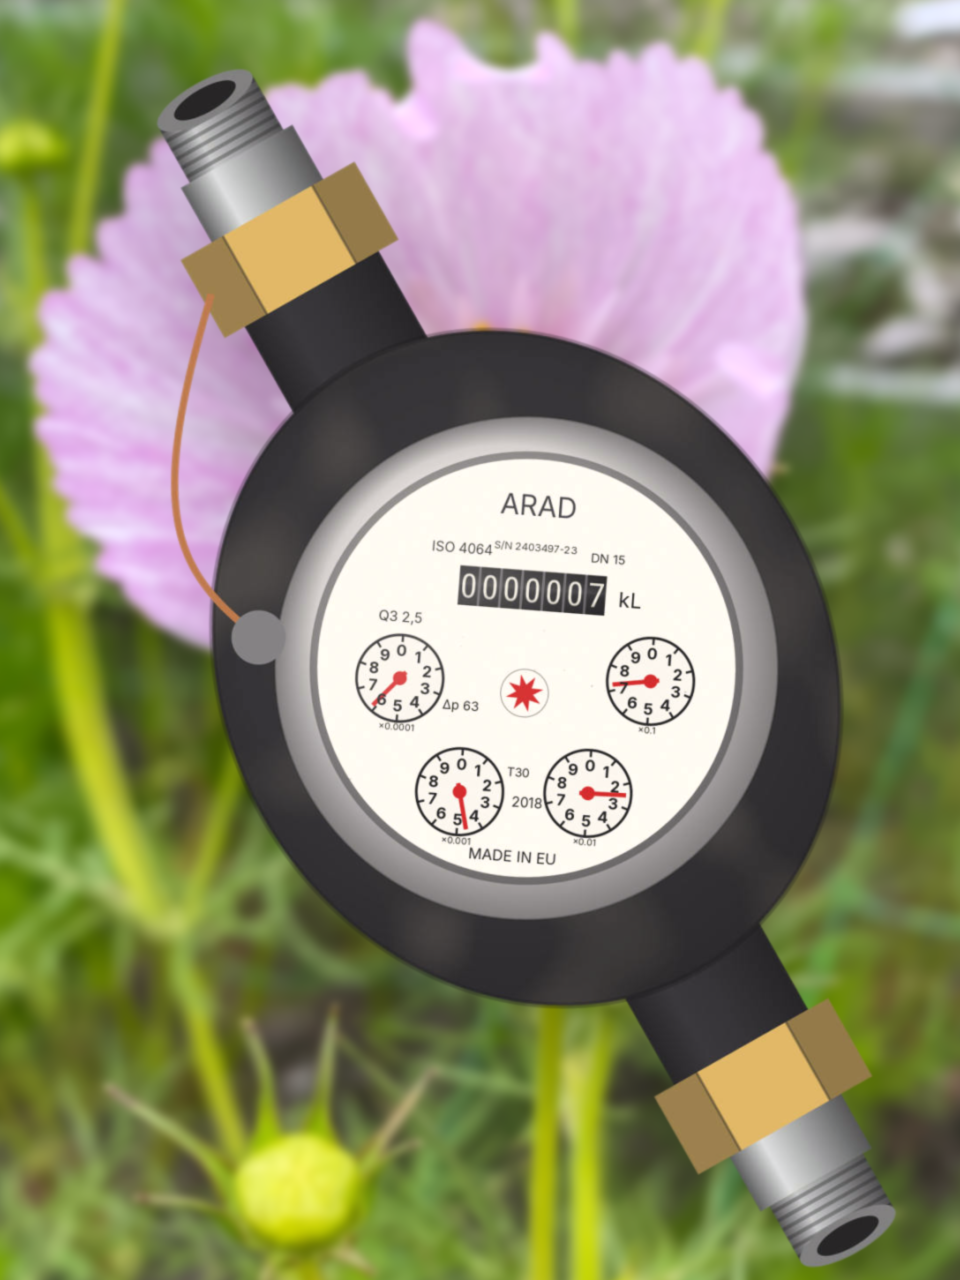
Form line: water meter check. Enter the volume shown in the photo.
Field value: 7.7246 kL
